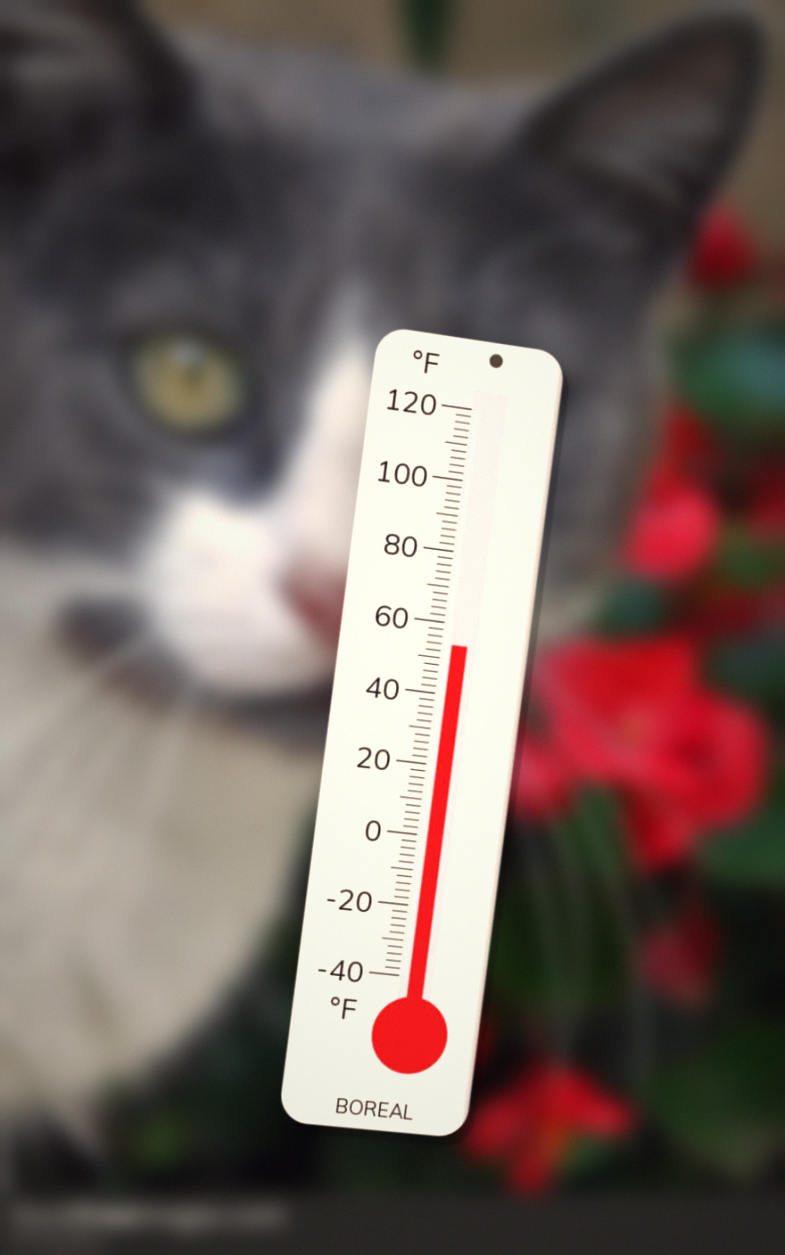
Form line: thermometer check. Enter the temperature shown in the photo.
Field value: 54 °F
